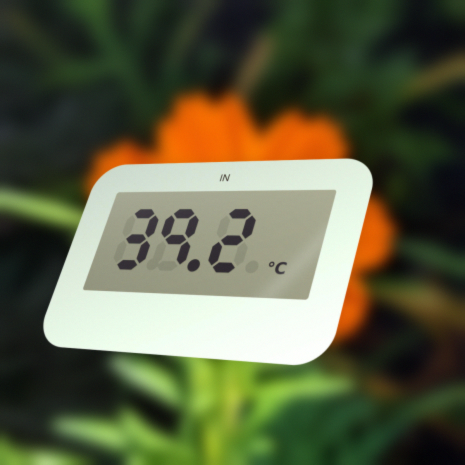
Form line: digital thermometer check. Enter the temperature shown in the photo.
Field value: 39.2 °C
